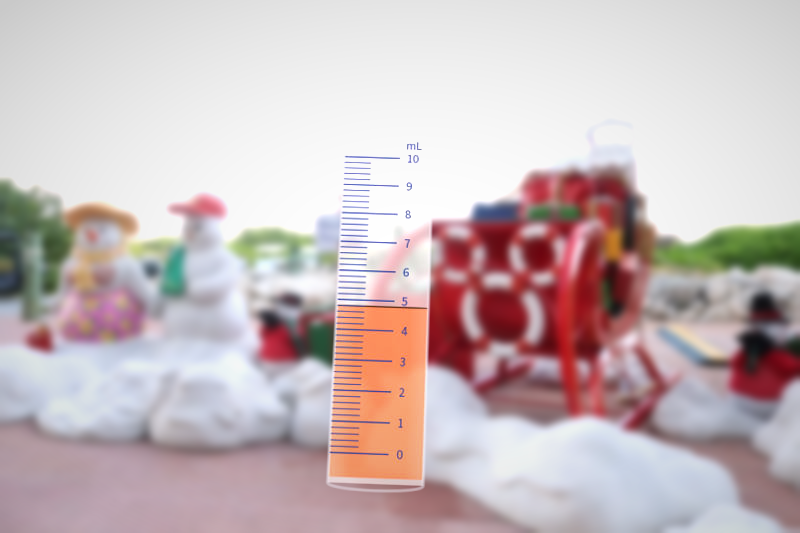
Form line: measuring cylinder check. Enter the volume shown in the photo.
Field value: 4.8 mL
